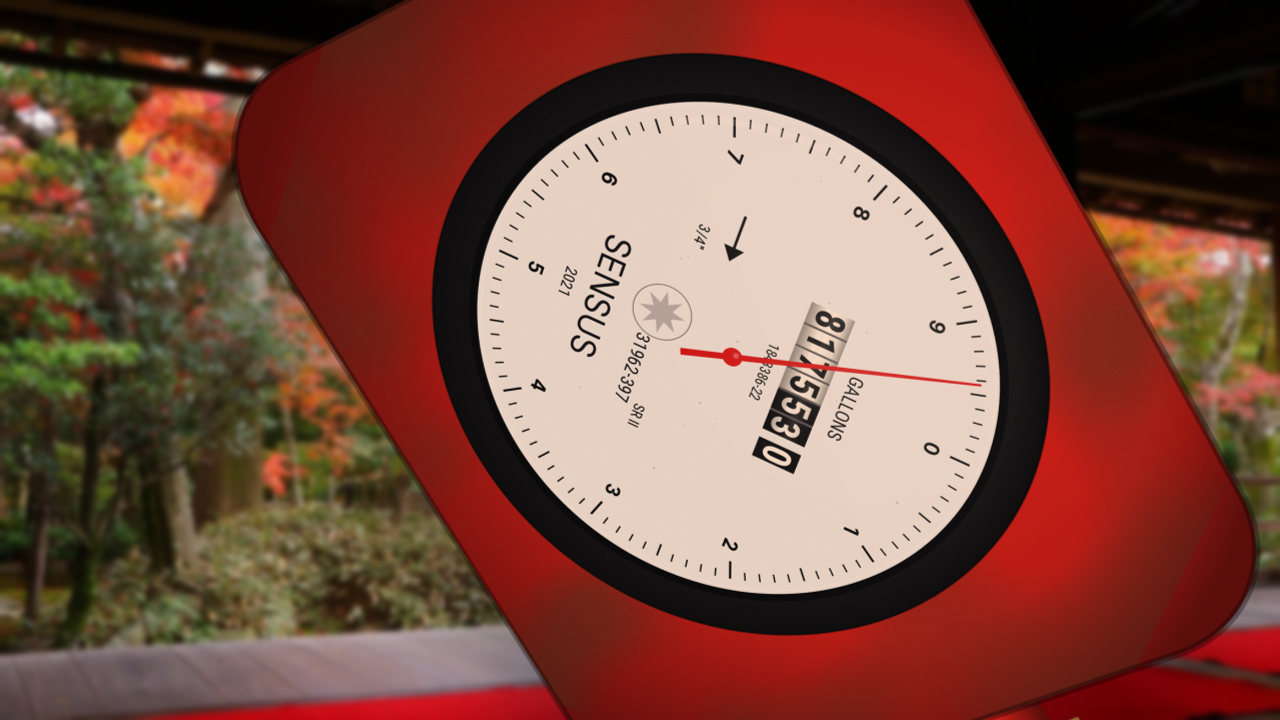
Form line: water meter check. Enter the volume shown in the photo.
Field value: 8175529.4 gal
